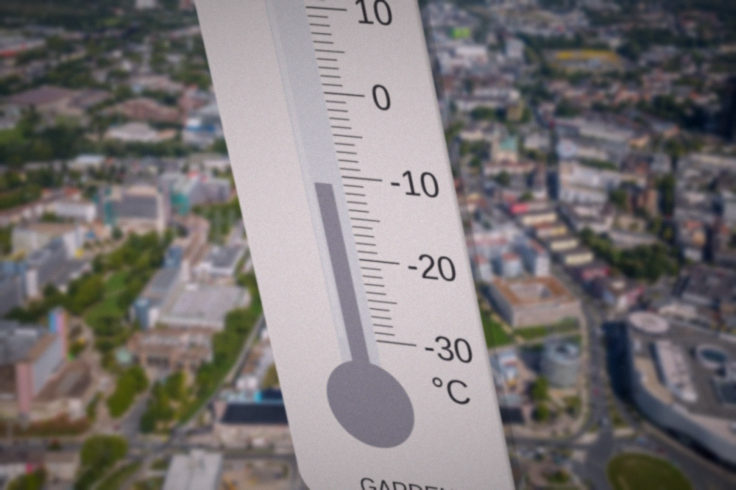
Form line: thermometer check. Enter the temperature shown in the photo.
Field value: -11 °C
